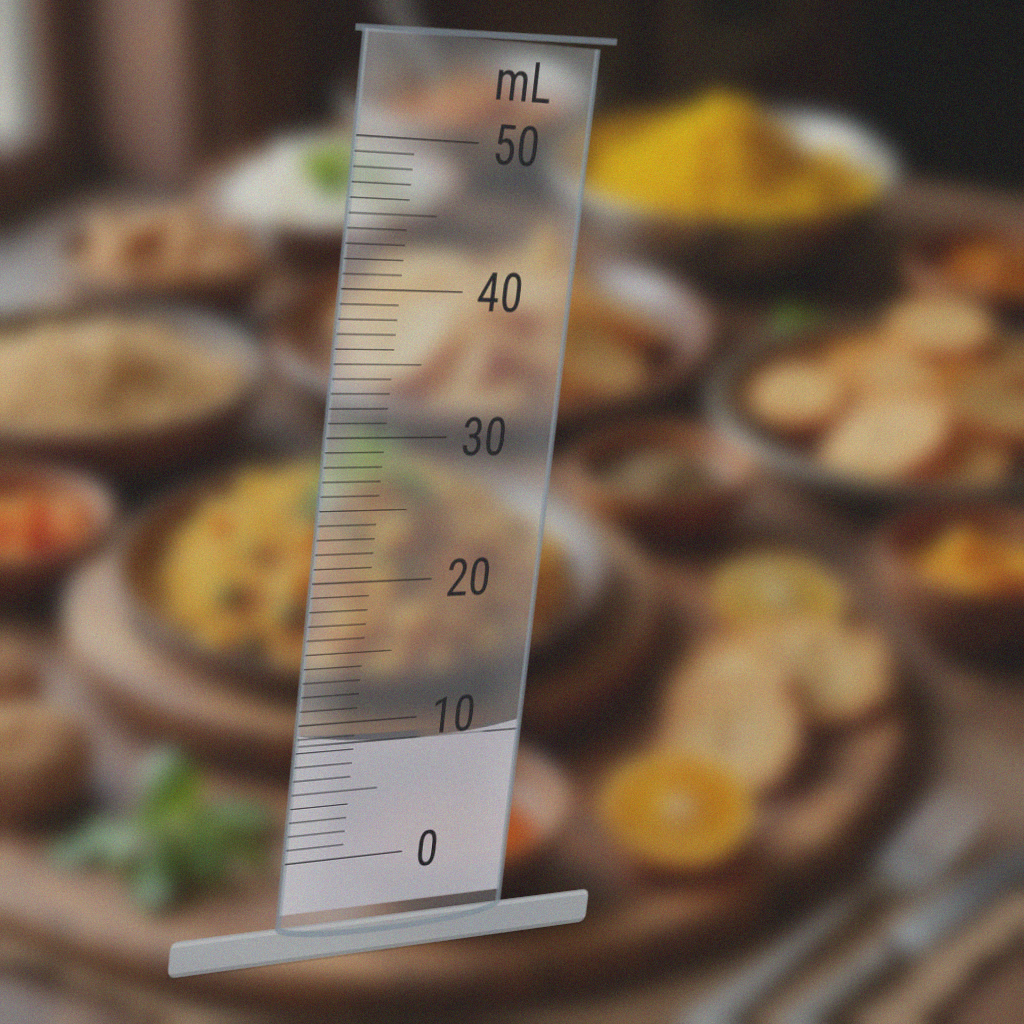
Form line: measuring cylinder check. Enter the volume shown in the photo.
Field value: 8.5 mL
